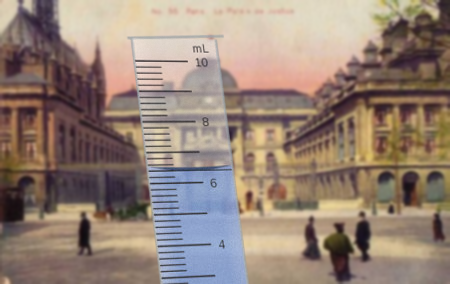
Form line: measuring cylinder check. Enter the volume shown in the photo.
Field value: 6.4 mL
